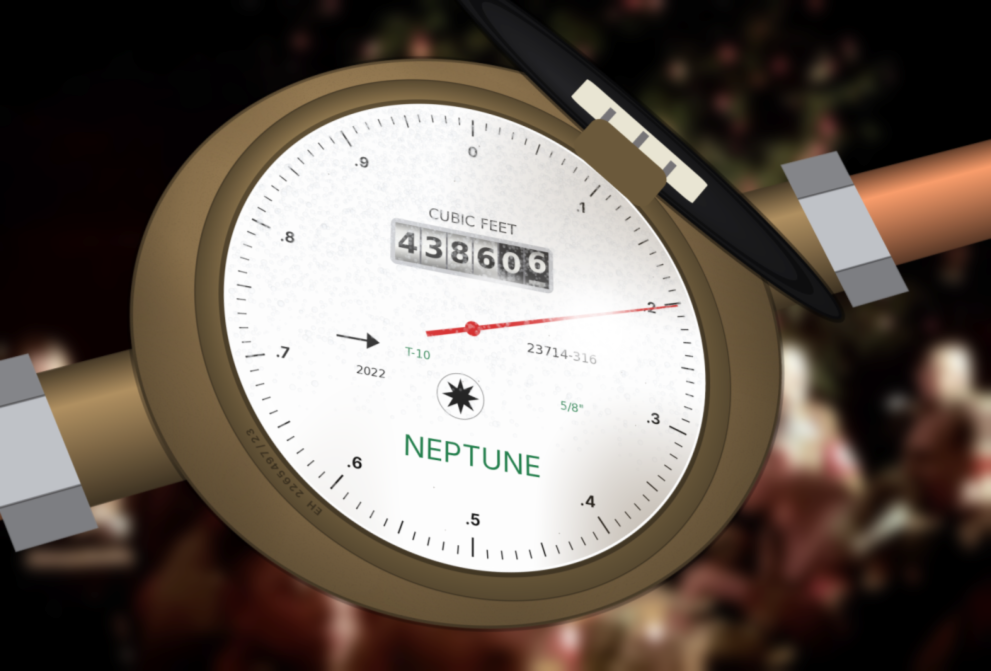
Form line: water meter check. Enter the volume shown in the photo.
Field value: 438606.20 ft³
